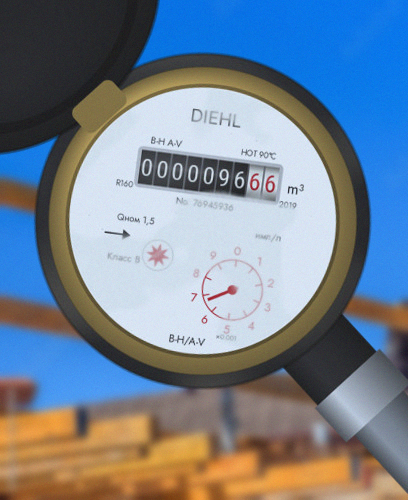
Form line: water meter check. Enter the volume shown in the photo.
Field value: 96.666 m³
